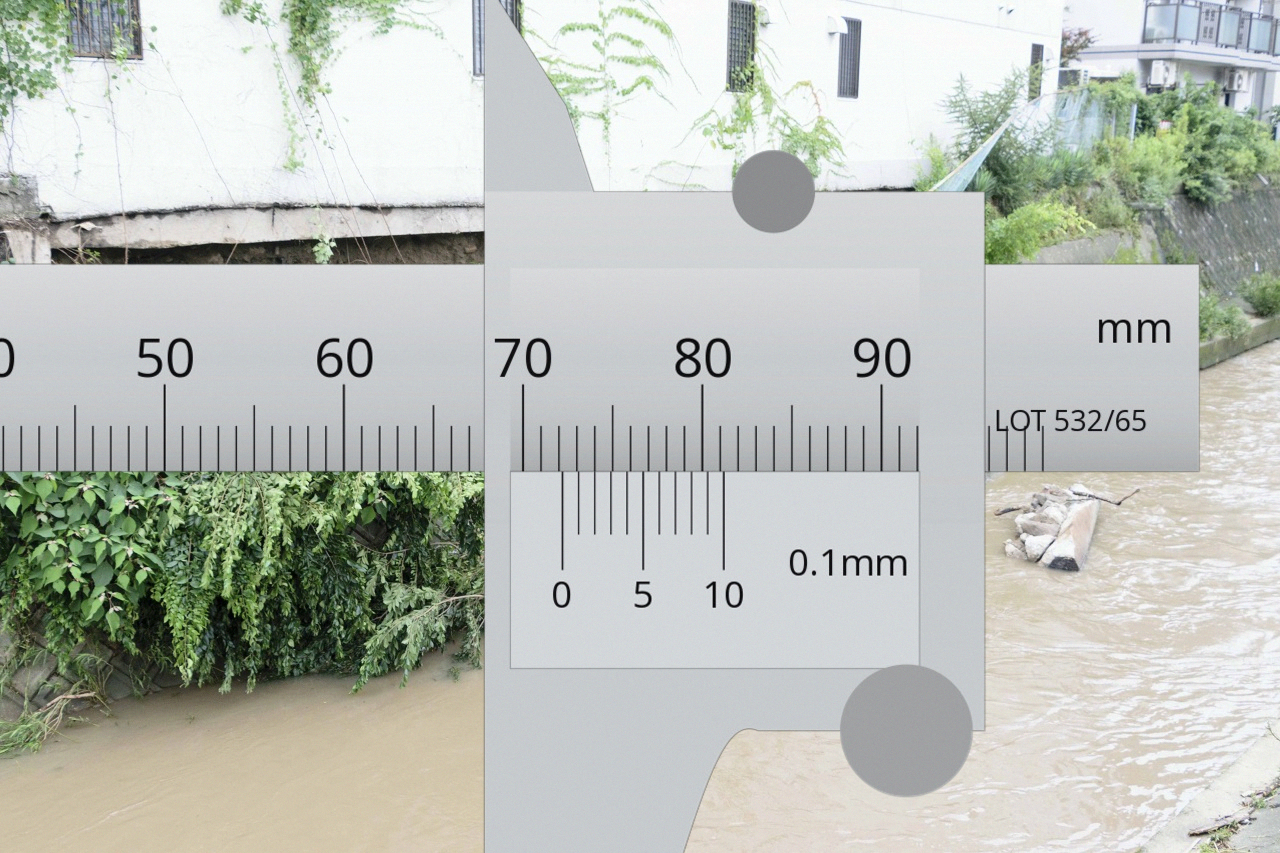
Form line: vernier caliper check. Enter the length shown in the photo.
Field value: 72.2 mm
